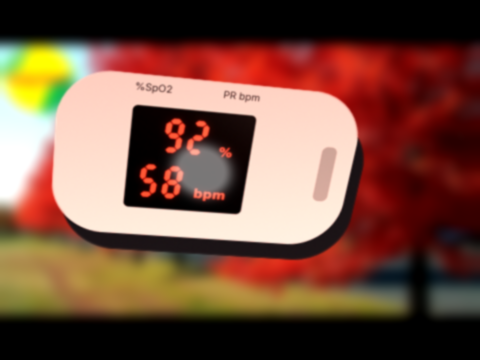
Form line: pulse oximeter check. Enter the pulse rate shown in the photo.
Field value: 58 bpm
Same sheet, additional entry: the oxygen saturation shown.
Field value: 92 %
